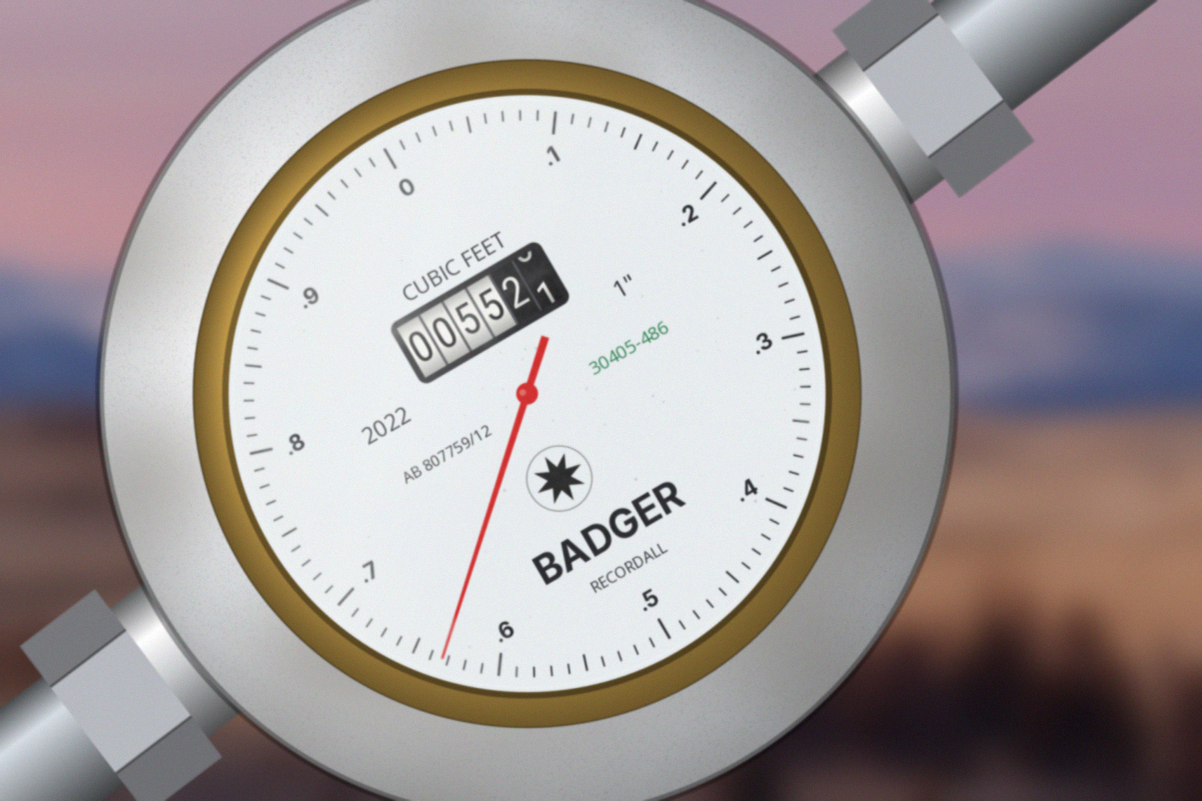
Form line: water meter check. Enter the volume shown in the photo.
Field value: 5520.63 ft³
